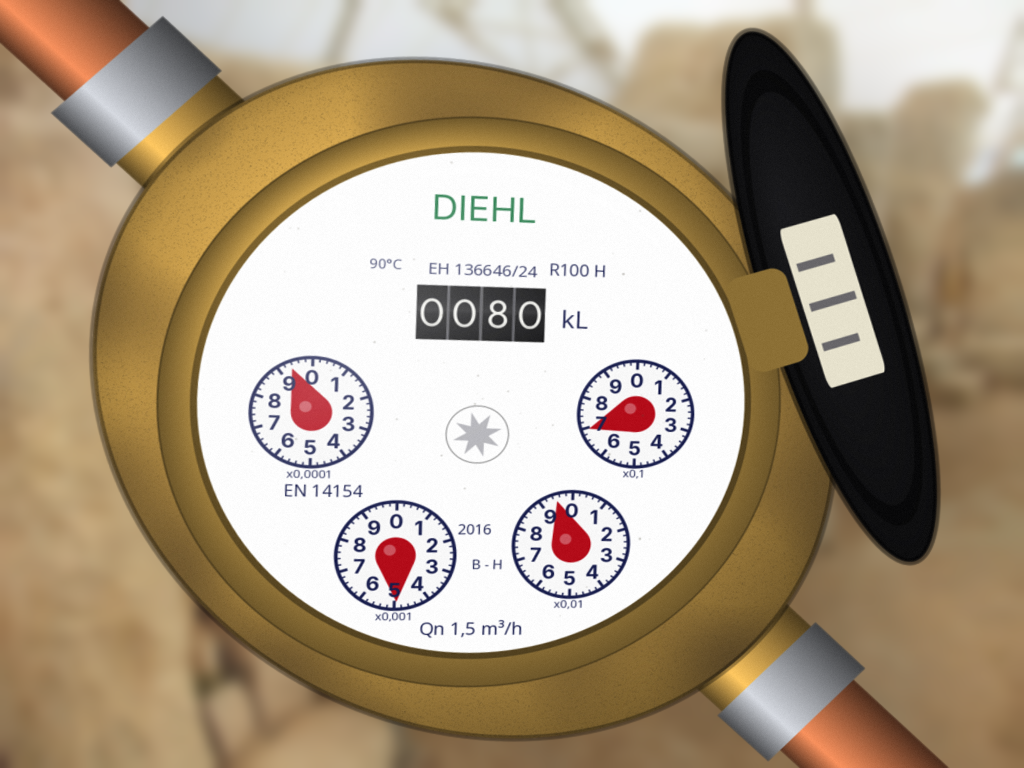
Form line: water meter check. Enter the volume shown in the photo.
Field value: 80.6949 kL
